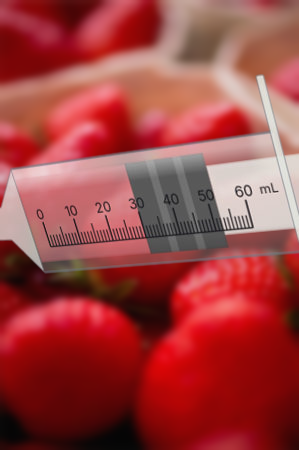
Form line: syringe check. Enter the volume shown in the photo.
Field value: 30 mL
